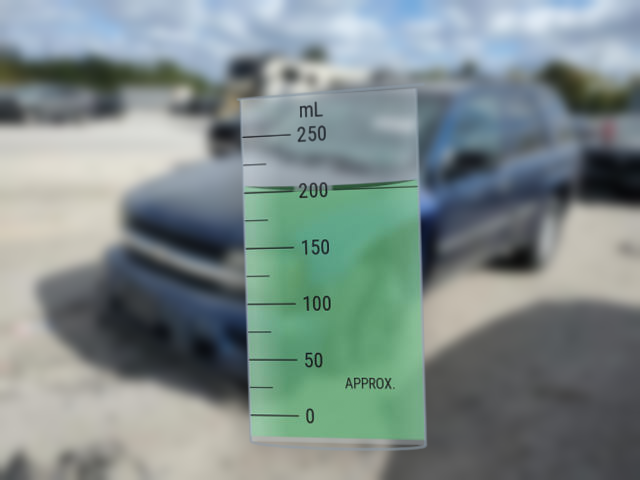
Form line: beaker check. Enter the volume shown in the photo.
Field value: 200 mL
